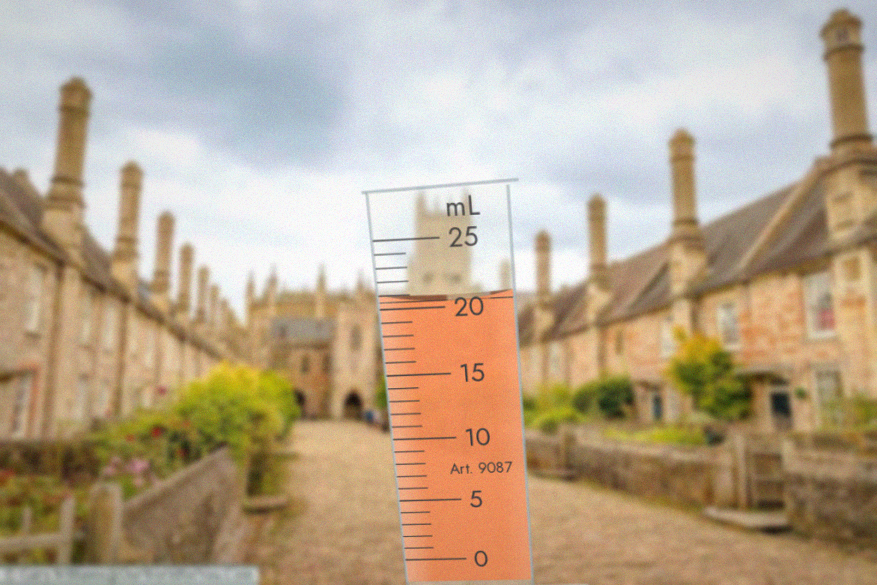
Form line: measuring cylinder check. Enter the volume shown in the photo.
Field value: 20.5 mL
